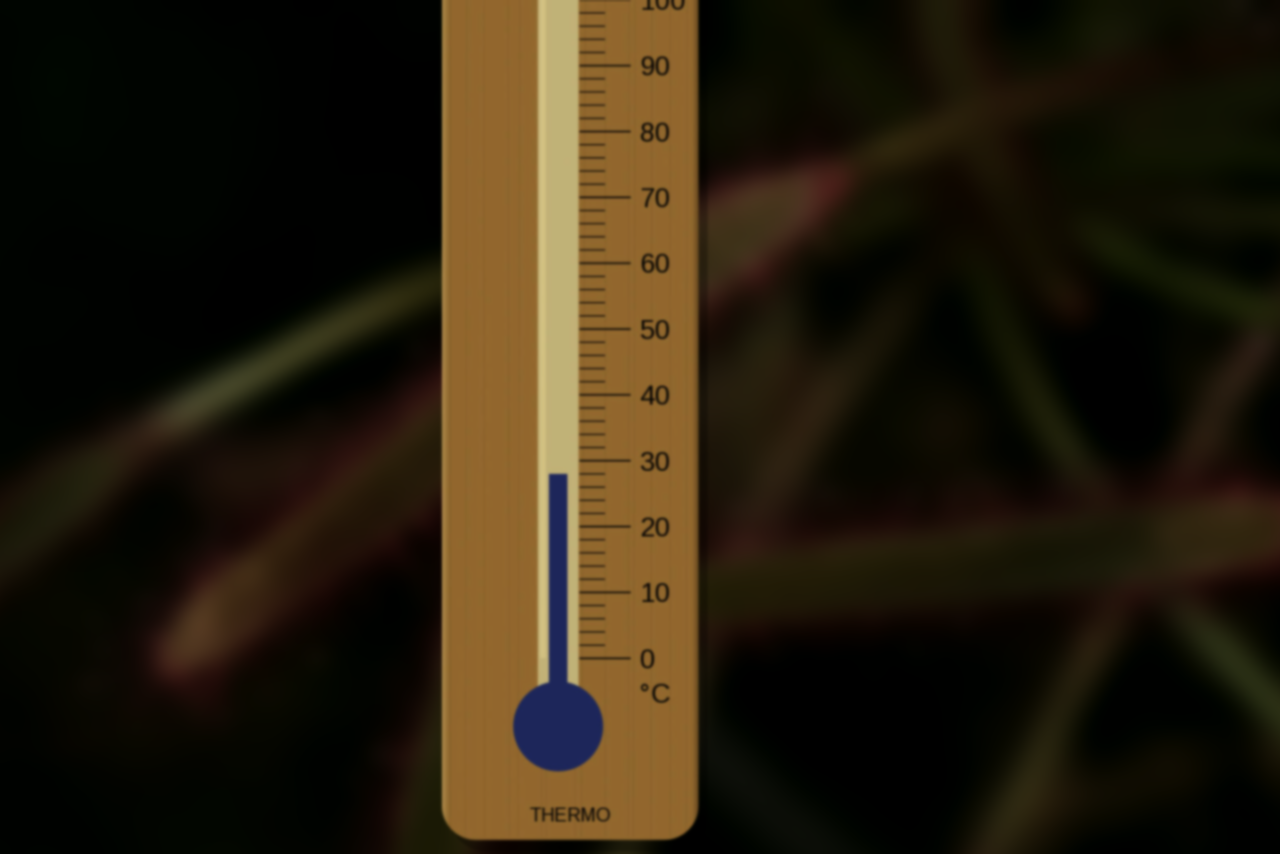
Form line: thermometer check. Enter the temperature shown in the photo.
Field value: 28 °C
